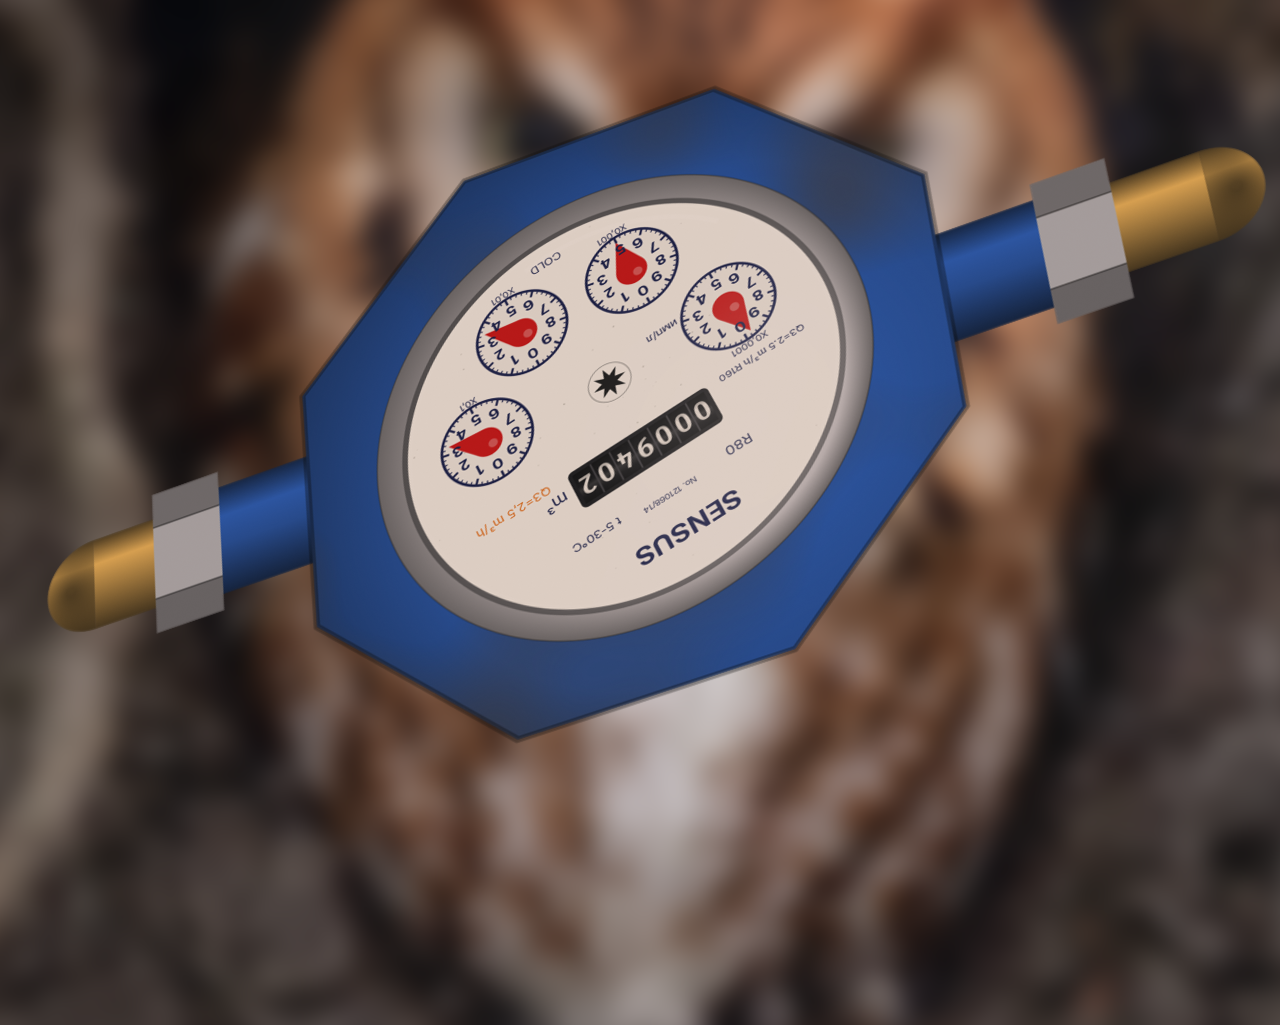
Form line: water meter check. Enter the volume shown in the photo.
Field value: 9402.3349 m³
